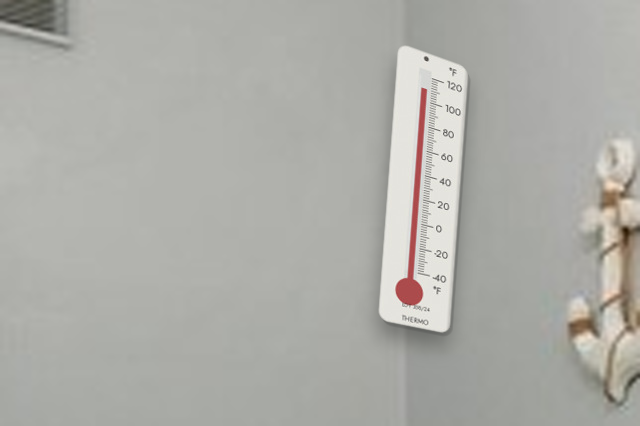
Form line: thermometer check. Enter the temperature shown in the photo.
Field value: 110 °F
